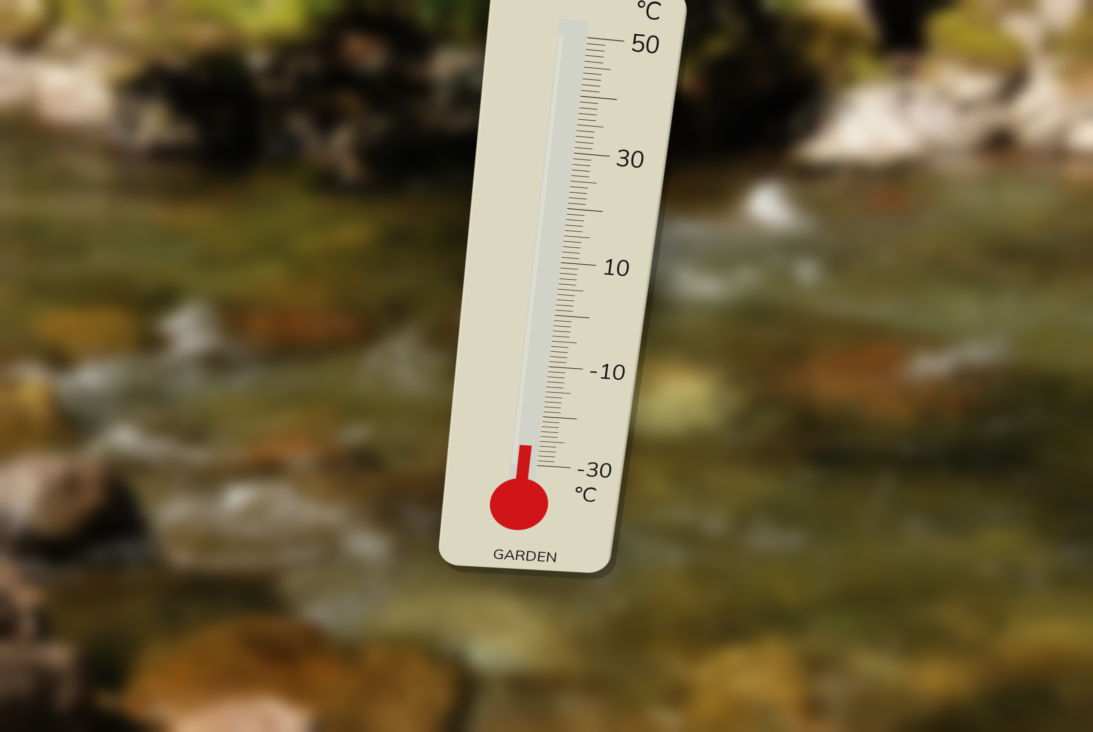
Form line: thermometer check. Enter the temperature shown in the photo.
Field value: -26 °C
